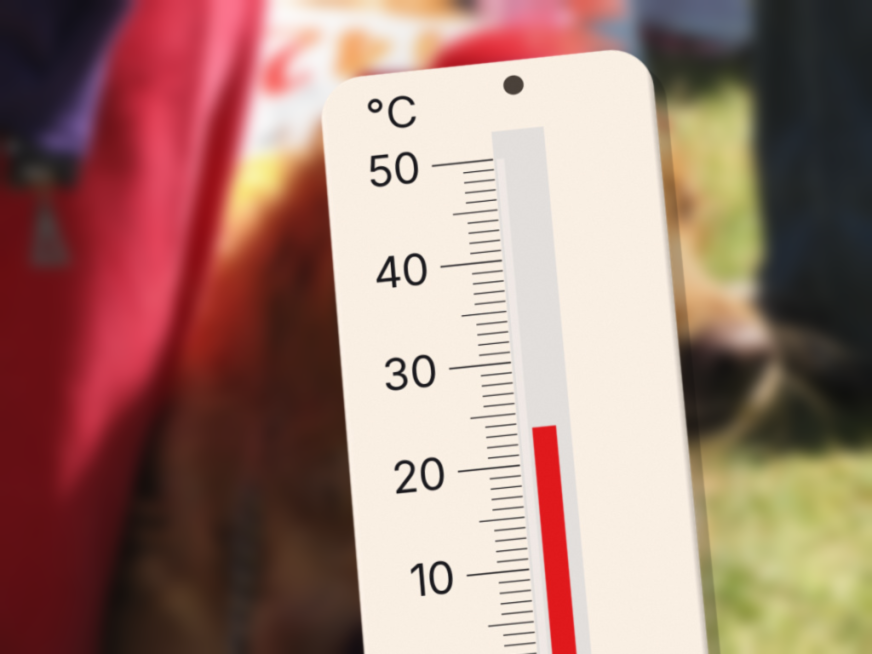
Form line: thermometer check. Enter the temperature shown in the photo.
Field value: 23.5 °C
